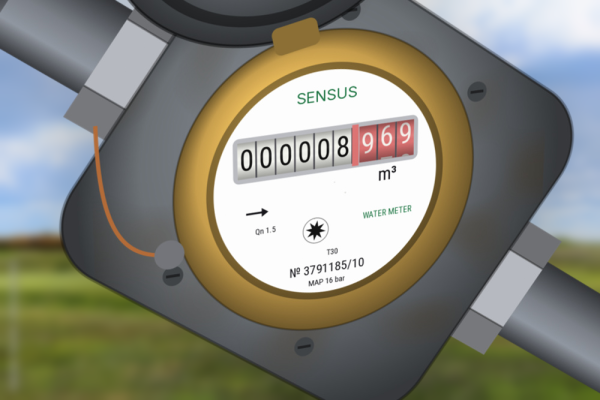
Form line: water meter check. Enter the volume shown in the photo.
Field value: 8.969 m³
